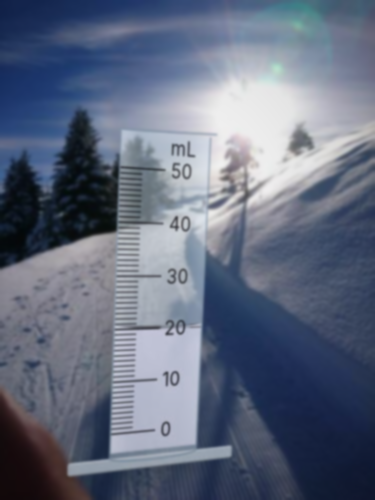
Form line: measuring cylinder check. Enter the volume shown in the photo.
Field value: 20 mL
